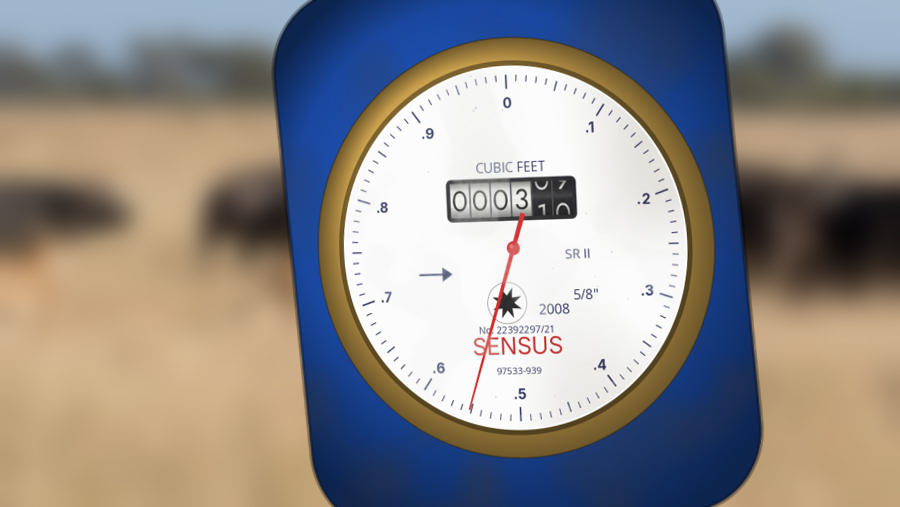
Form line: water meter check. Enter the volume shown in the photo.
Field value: 309.55 ft³
